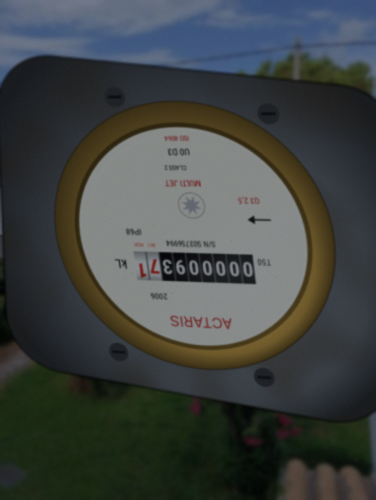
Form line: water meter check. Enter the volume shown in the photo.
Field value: 93.71 kL
